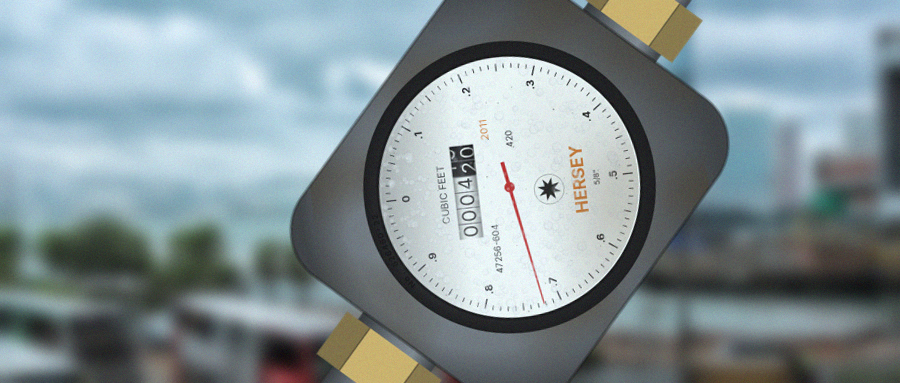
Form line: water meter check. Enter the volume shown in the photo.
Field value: 419.72 ft³
